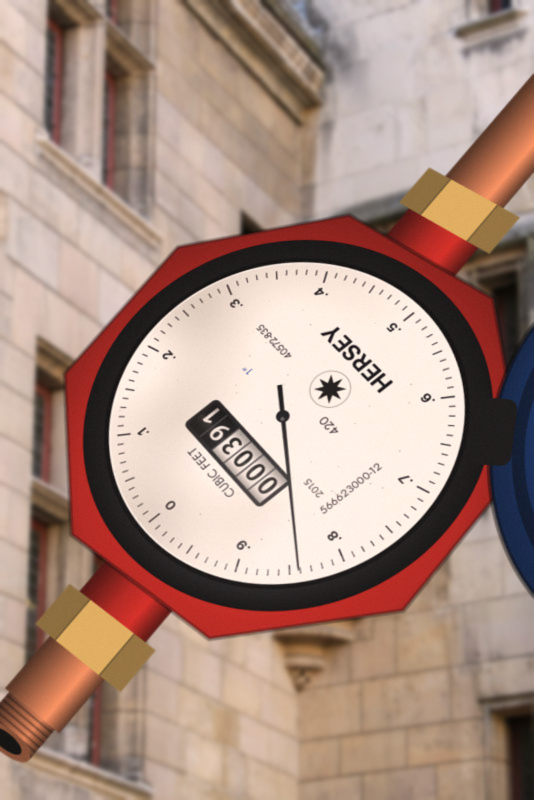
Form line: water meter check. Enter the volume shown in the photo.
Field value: 390.84 ft³
